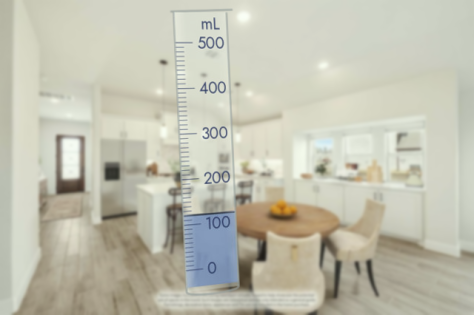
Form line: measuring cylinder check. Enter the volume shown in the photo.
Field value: 120 mL
